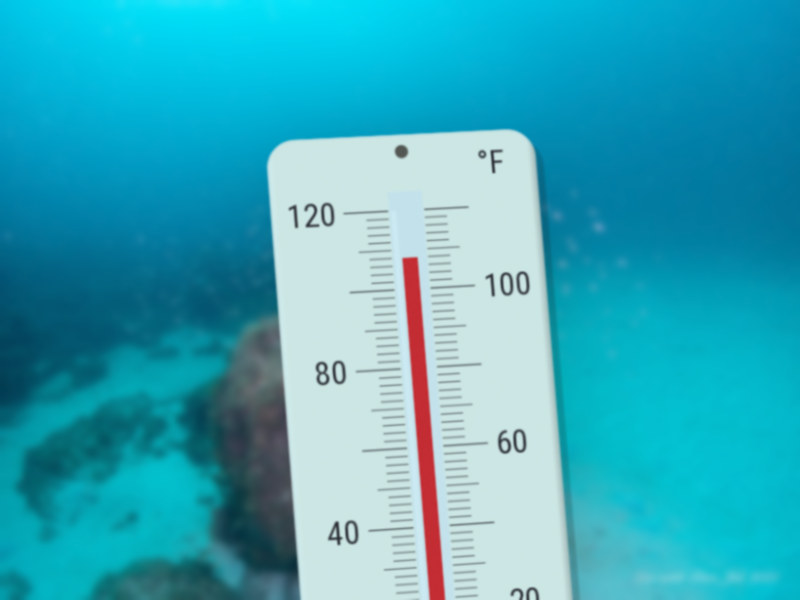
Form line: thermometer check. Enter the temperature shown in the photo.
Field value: 108 °F
